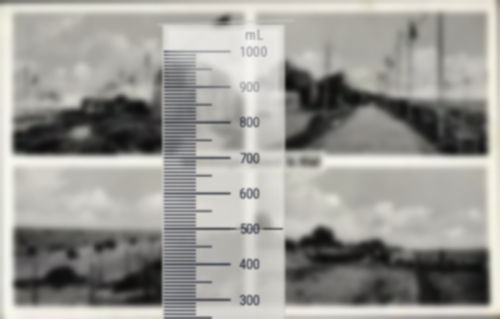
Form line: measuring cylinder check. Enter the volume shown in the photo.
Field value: 500 mL
